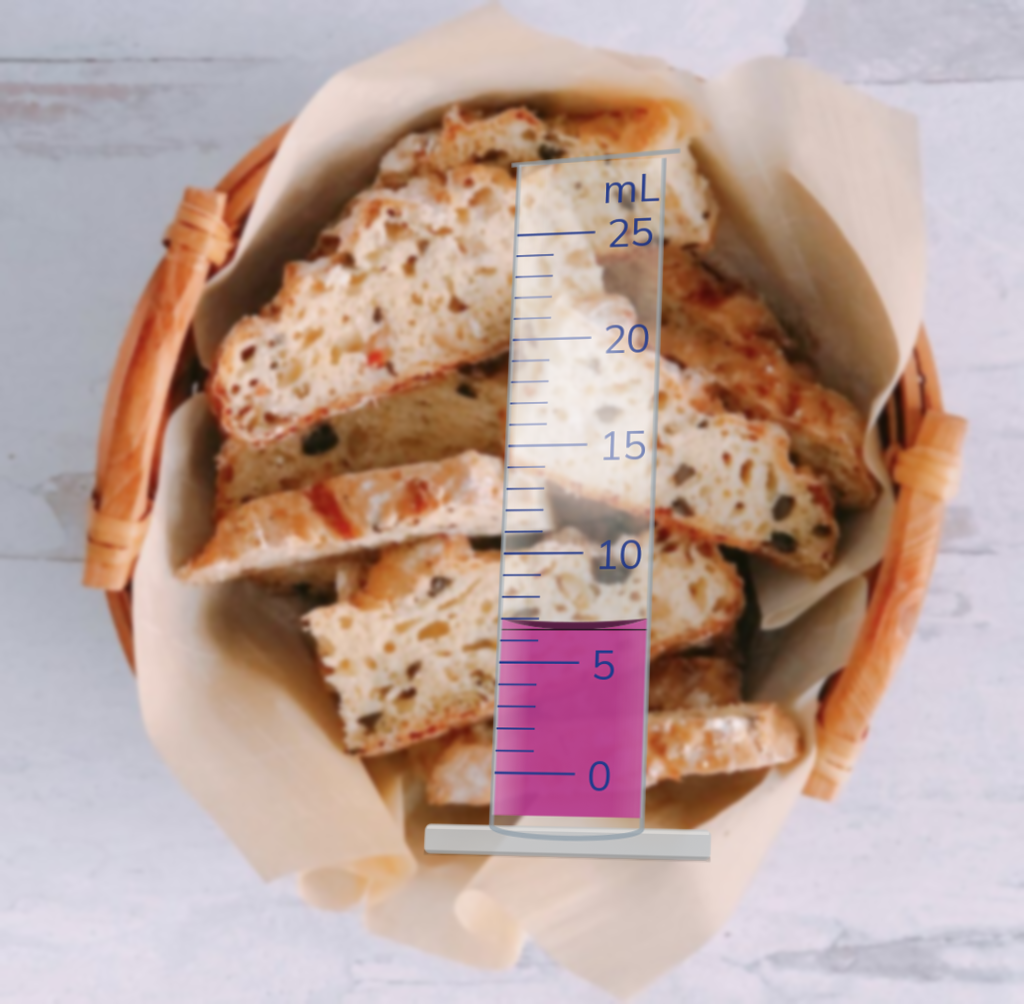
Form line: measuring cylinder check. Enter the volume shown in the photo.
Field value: 6.5 mL
